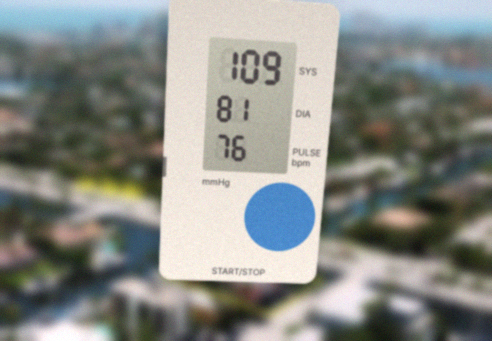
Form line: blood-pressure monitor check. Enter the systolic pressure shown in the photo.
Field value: 109 mmHg
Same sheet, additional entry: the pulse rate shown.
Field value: 76 bpm
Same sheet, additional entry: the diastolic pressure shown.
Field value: 81 mmHg
